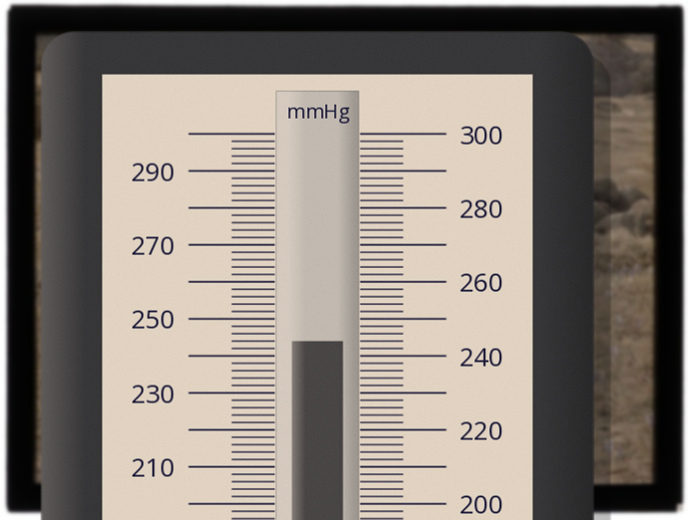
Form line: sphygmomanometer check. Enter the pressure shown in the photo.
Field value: 244 mmHg
